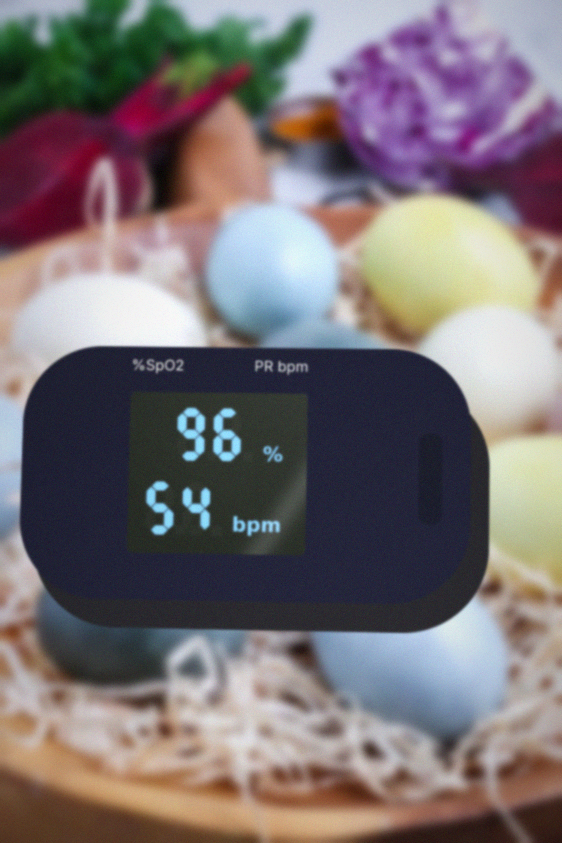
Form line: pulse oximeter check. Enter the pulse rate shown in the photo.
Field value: 54 bpm
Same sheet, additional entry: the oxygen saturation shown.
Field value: 96 %
